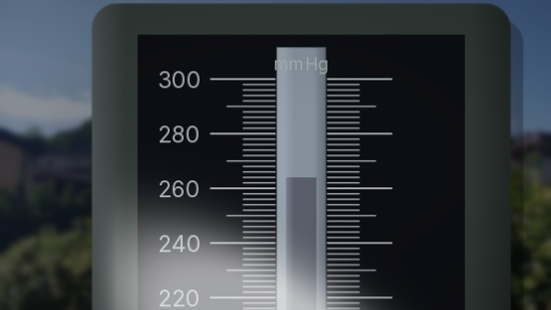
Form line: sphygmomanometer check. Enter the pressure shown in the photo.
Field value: 264 mmHg
